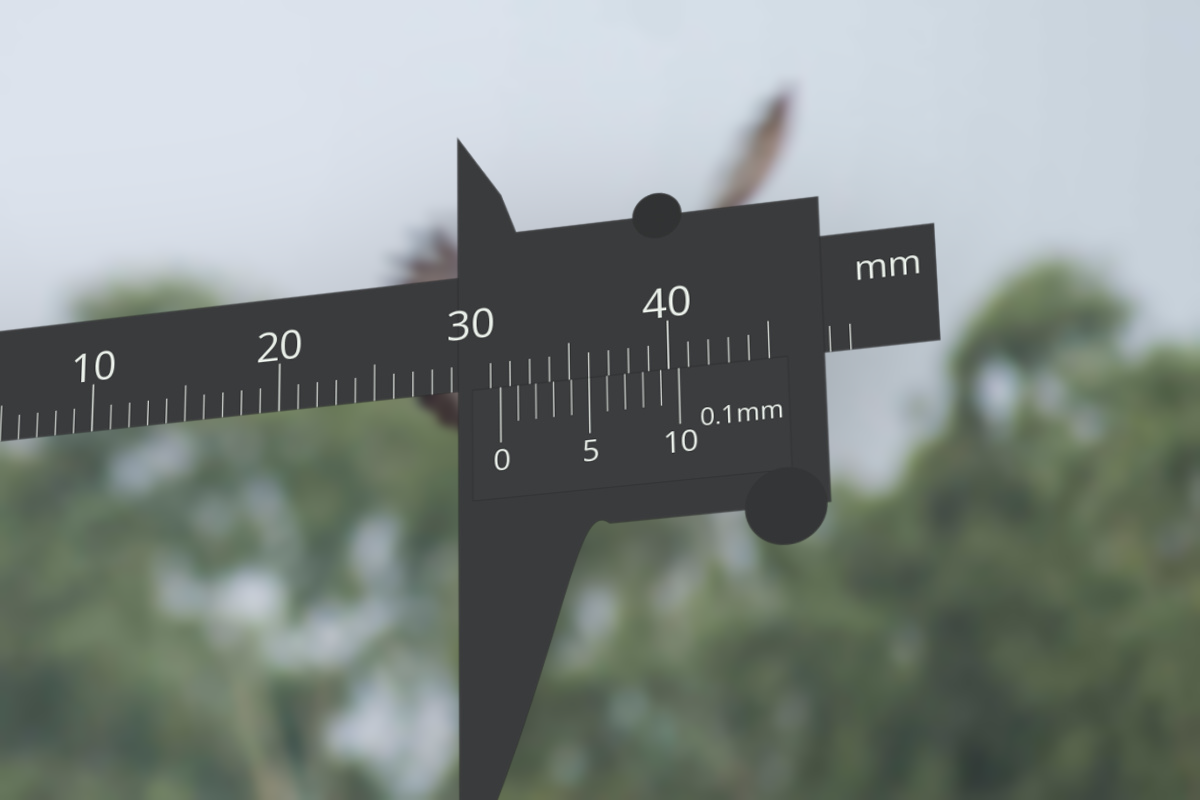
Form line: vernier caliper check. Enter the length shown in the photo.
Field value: 31.5 mm
